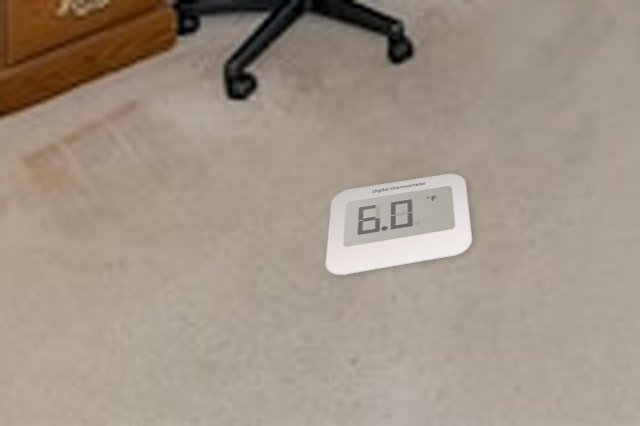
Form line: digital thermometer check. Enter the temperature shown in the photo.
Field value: 6.0 °F
